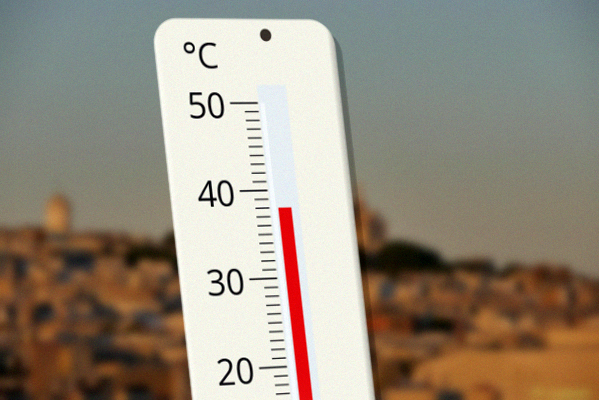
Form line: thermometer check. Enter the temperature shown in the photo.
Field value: 38 °C
